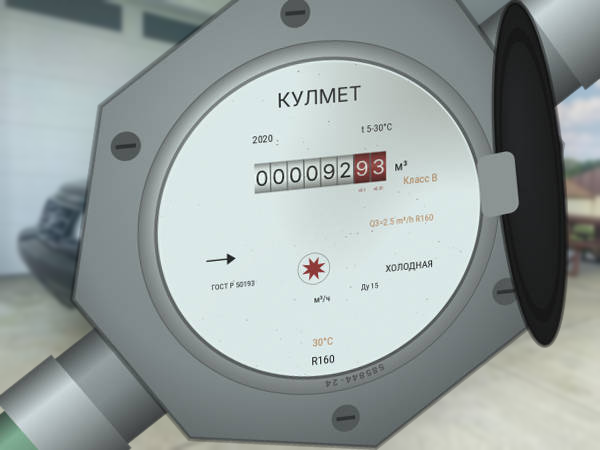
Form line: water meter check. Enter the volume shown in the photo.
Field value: 92.93 m³
